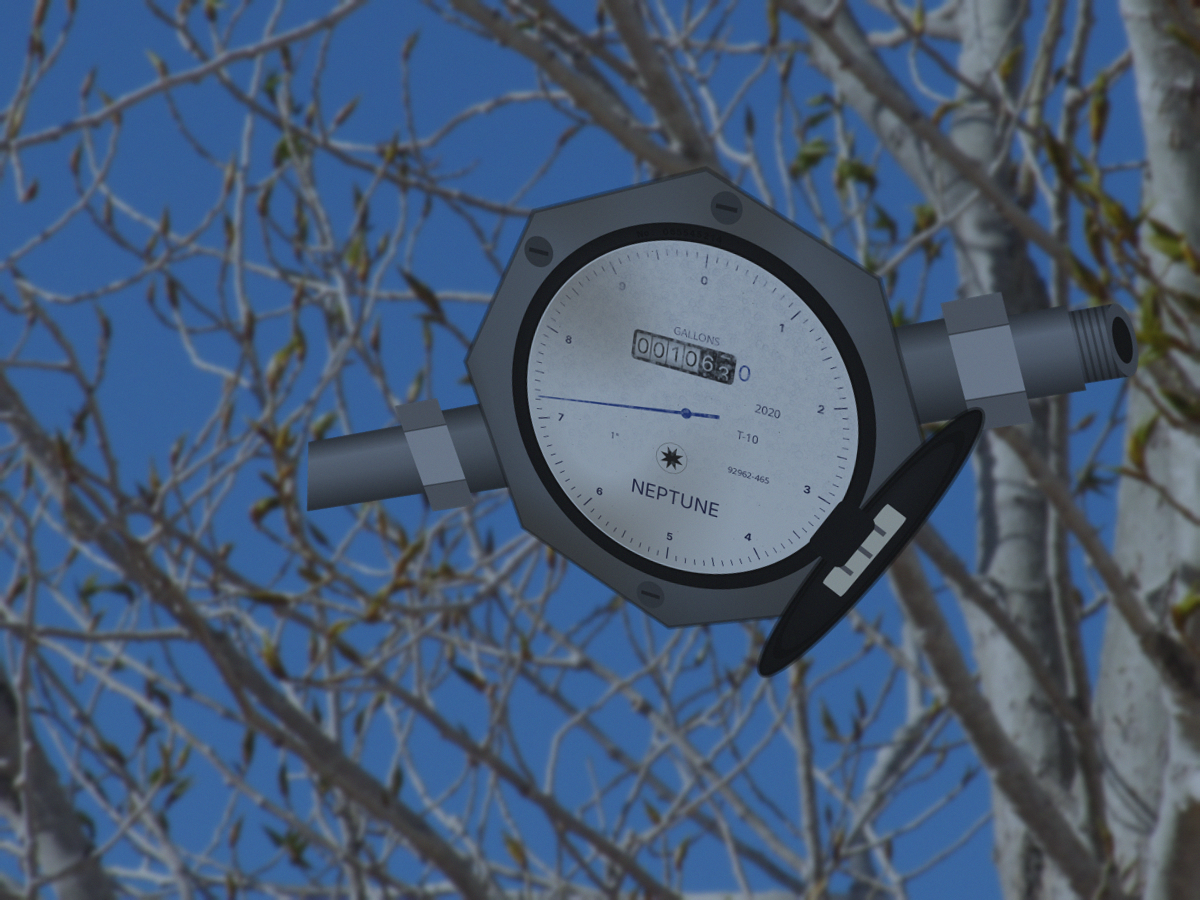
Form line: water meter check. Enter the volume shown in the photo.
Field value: 10627.2 gal
